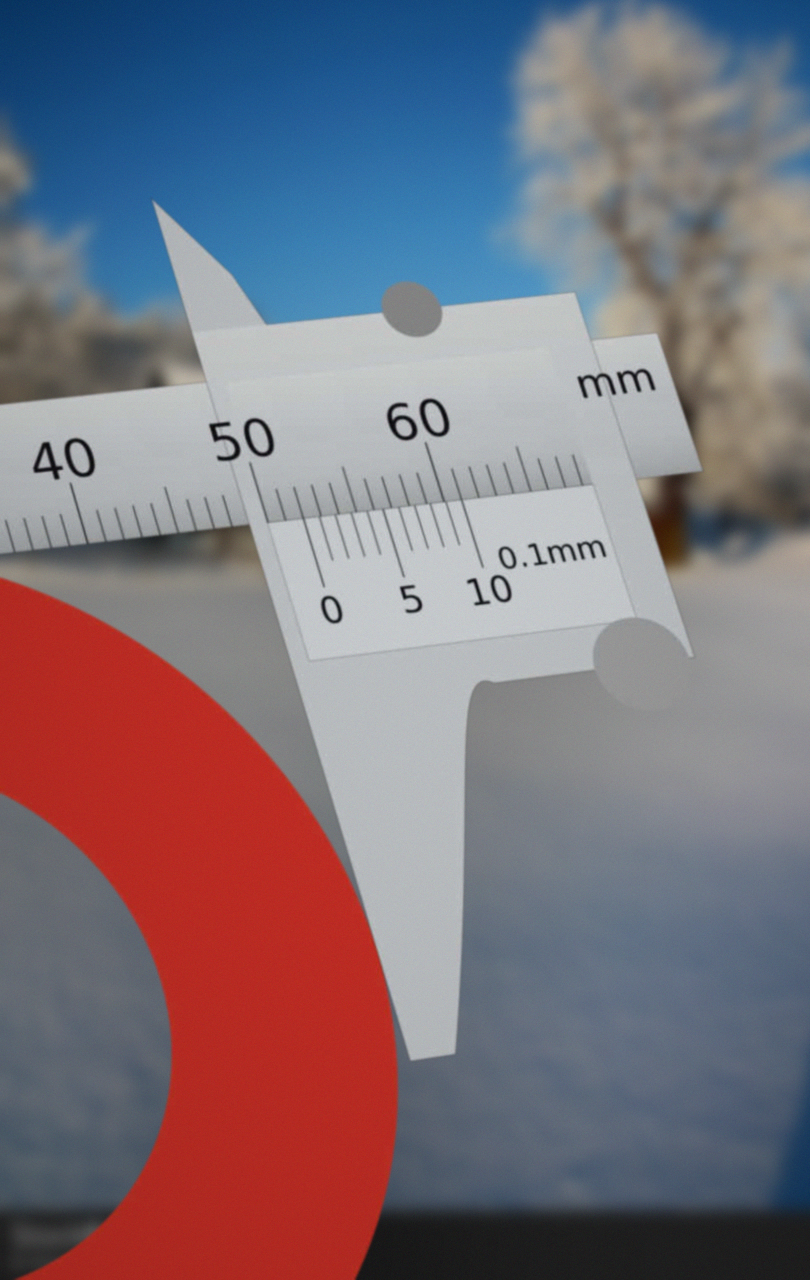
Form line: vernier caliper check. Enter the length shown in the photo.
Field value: 52.0 mm
